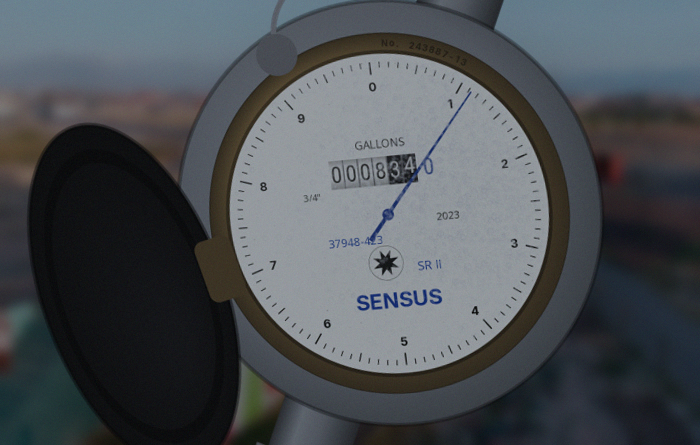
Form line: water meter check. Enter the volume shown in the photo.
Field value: 8341.1 gal
